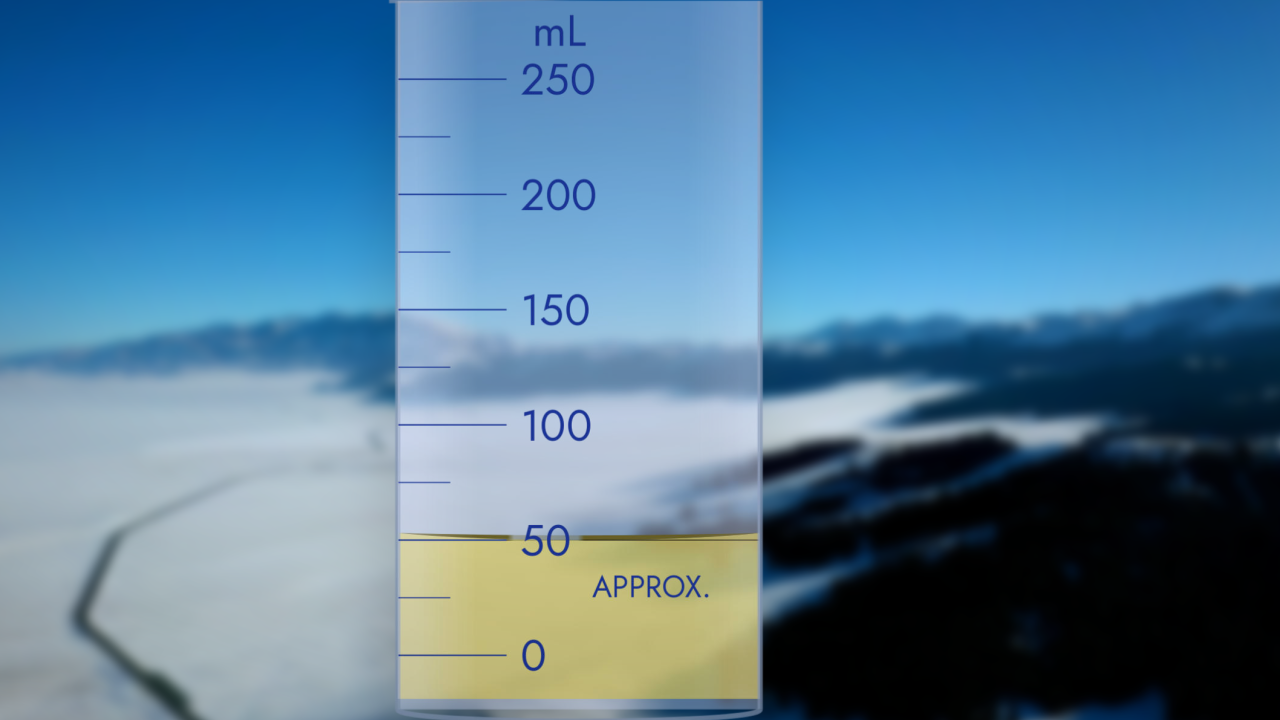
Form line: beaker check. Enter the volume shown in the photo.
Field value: 50 mL
